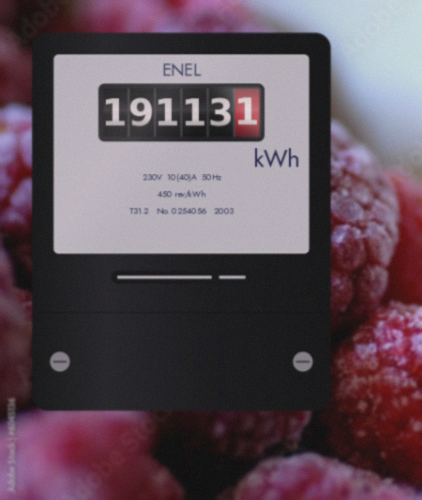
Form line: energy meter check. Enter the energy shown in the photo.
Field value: 19113.1 kWh
